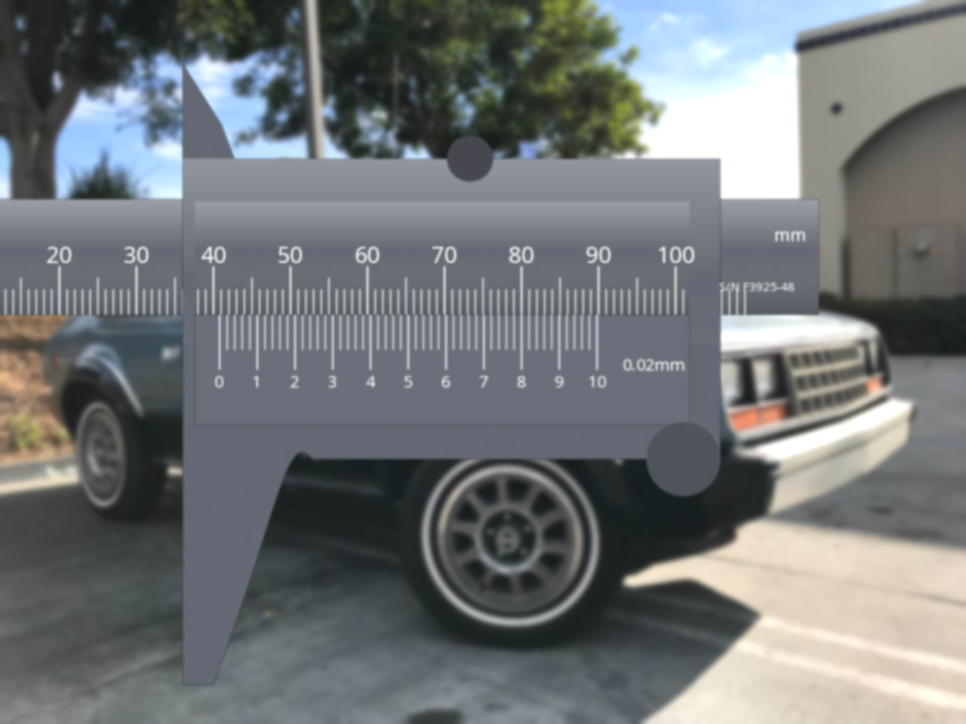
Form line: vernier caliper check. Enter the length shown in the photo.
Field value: 40.8 mm
